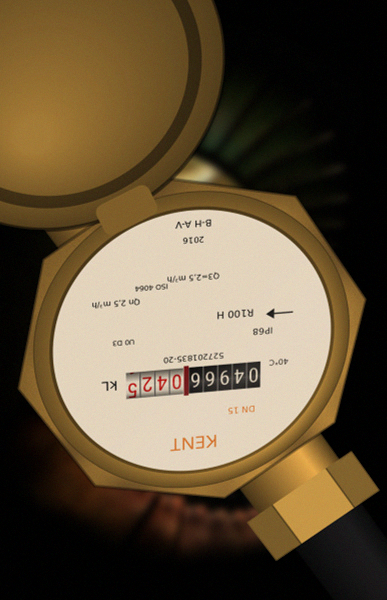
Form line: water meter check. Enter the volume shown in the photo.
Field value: 4966.0425 kL
